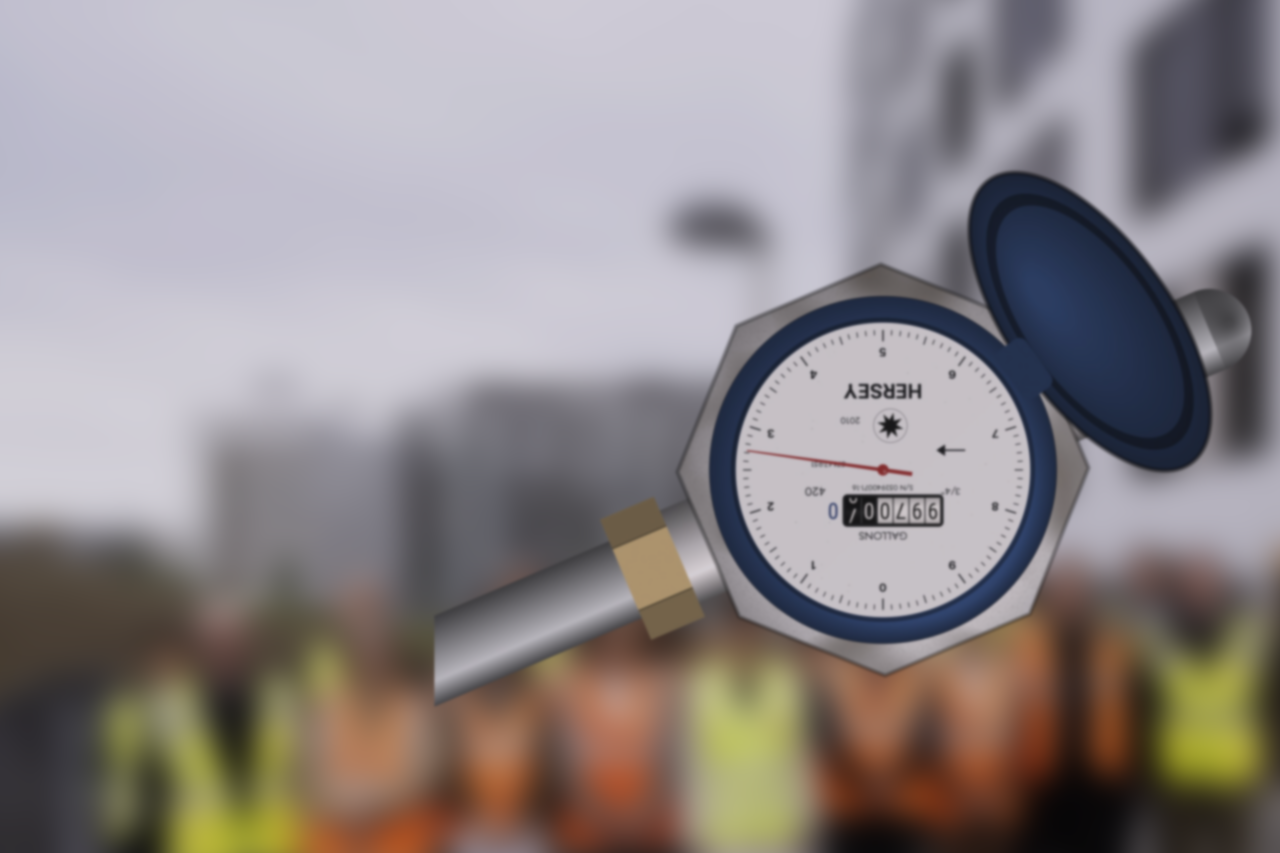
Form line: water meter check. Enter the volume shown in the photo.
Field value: 9970072.7 gal
